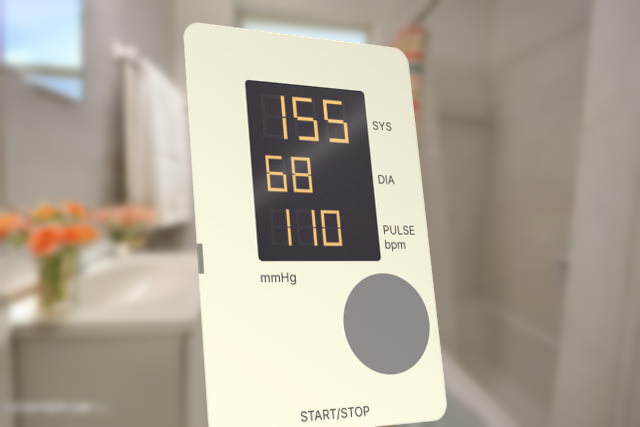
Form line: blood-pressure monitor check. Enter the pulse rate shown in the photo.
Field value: 110 bpm
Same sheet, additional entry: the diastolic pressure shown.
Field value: 68 mmHg
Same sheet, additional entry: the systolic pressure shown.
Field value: 155 mmHg
